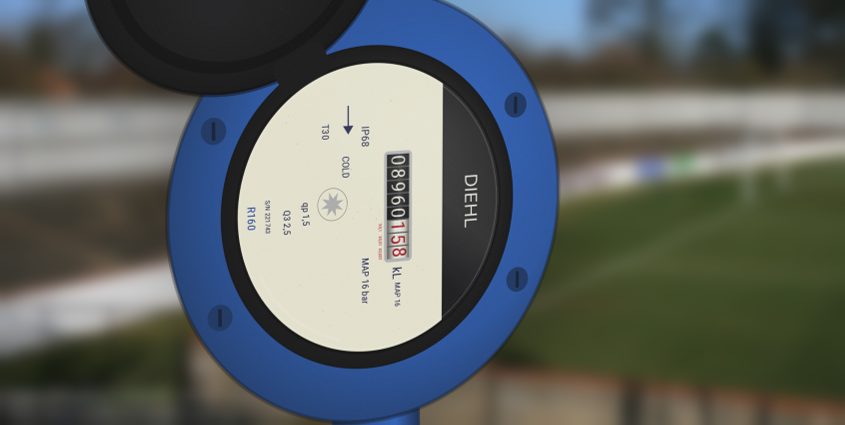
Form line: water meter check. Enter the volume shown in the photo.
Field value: 8960.158 kL
